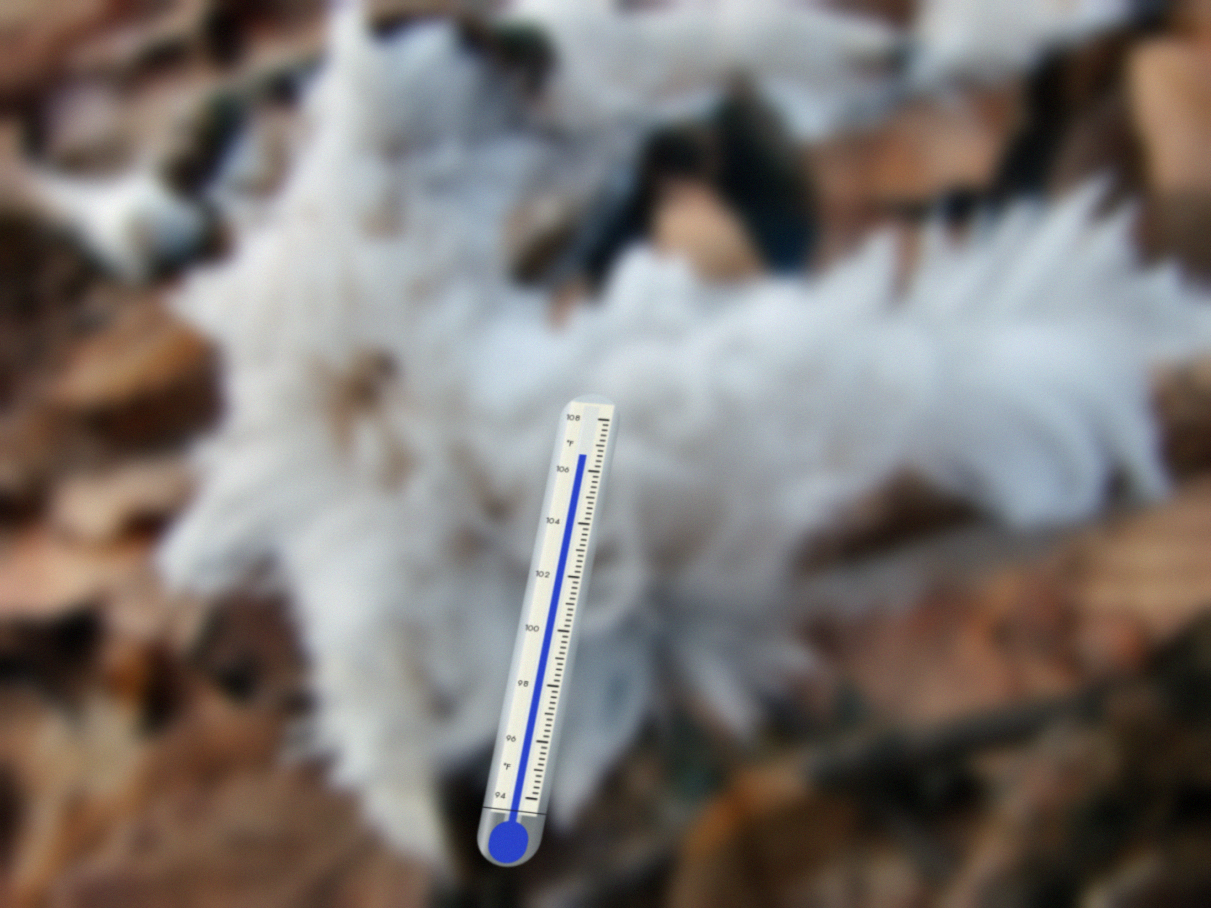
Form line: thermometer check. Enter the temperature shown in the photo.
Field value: 106.6 °F
